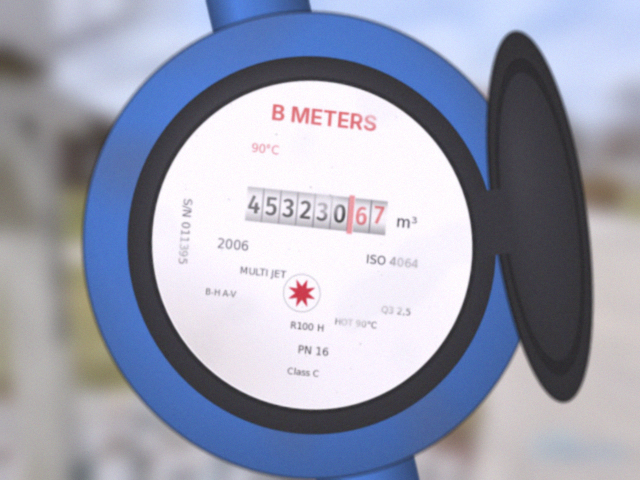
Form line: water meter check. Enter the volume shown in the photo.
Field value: 453230.67 m³
